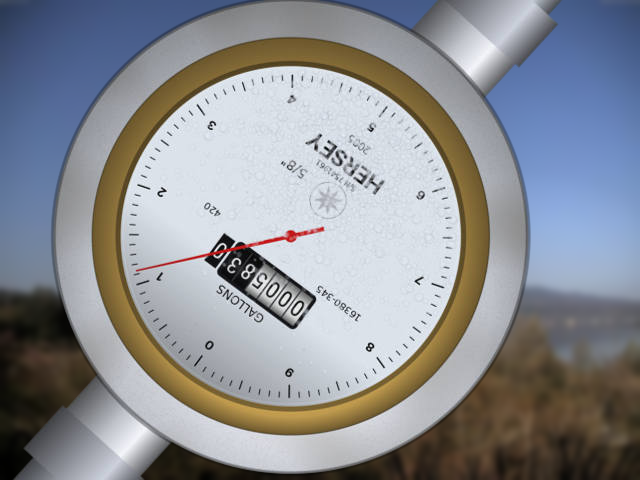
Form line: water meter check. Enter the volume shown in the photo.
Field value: 5831.1 gal
